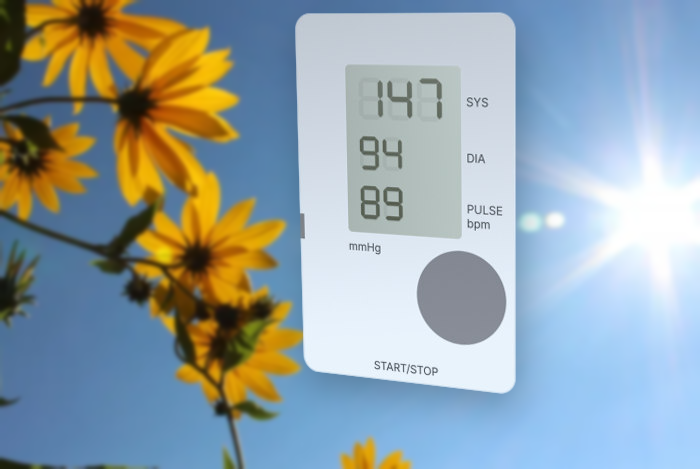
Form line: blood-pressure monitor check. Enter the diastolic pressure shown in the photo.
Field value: 94 mmHg
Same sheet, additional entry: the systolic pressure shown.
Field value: 147 mmHg
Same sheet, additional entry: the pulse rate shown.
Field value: 89 bpm
